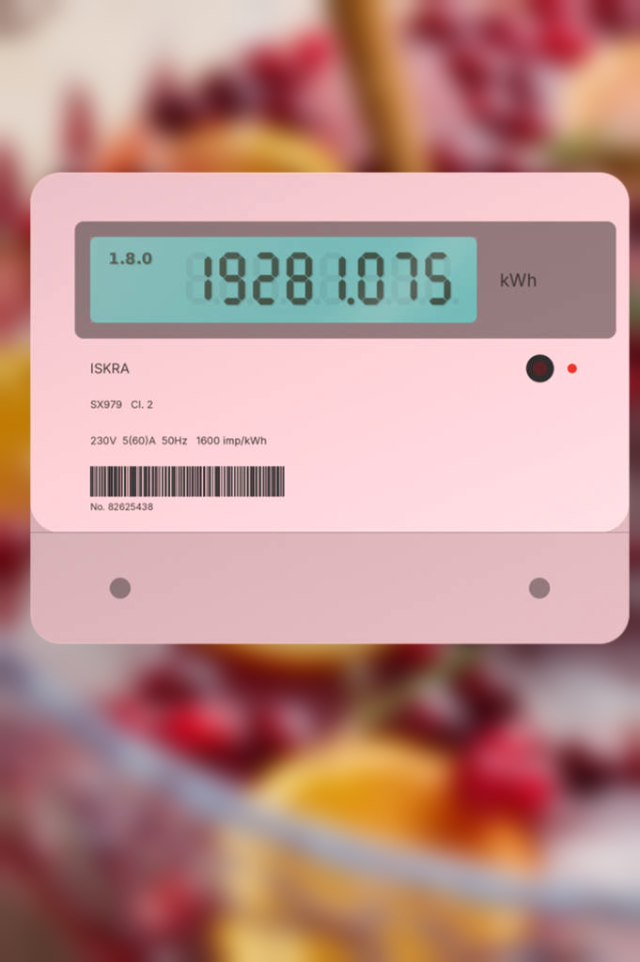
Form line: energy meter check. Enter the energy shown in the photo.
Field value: 19281.075 kWh
